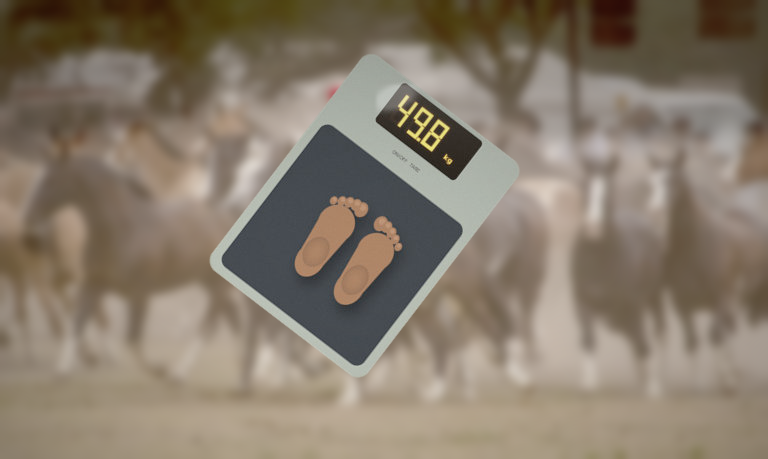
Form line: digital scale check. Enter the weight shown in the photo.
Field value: 49.8 kg
